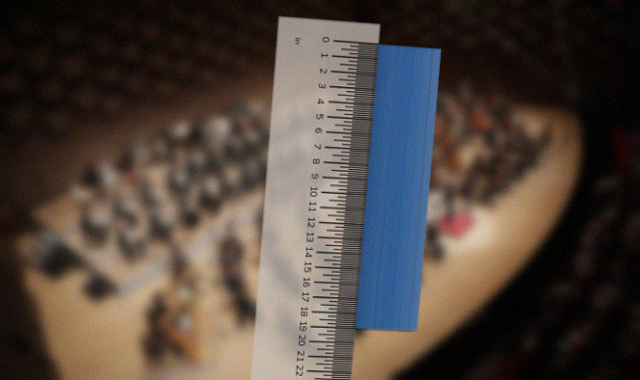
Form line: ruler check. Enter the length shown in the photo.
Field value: 19 in
